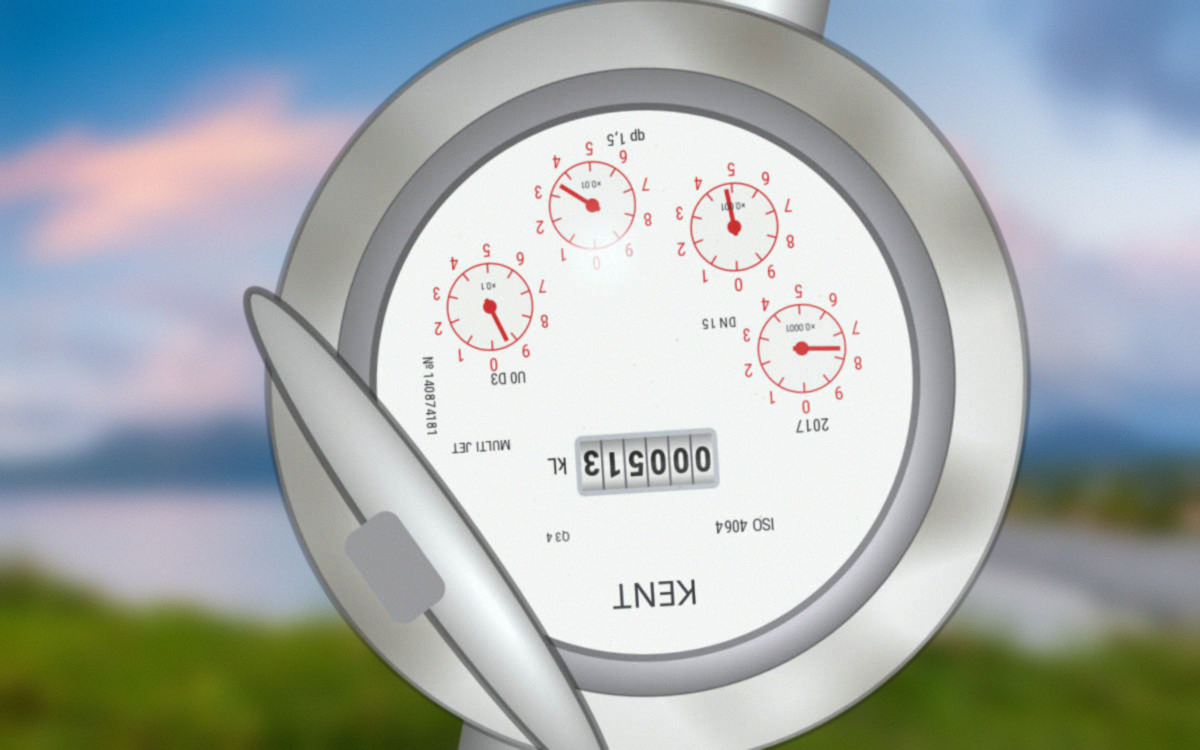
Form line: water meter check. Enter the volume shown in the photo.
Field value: 512.9347 kL
